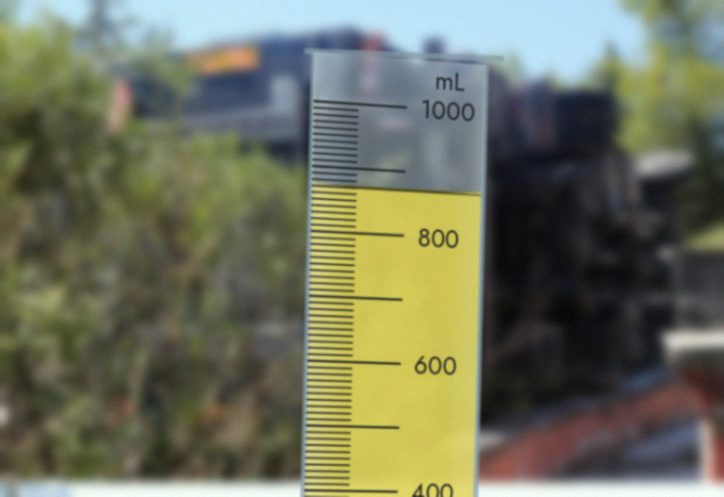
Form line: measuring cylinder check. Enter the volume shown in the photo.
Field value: 870 mL
